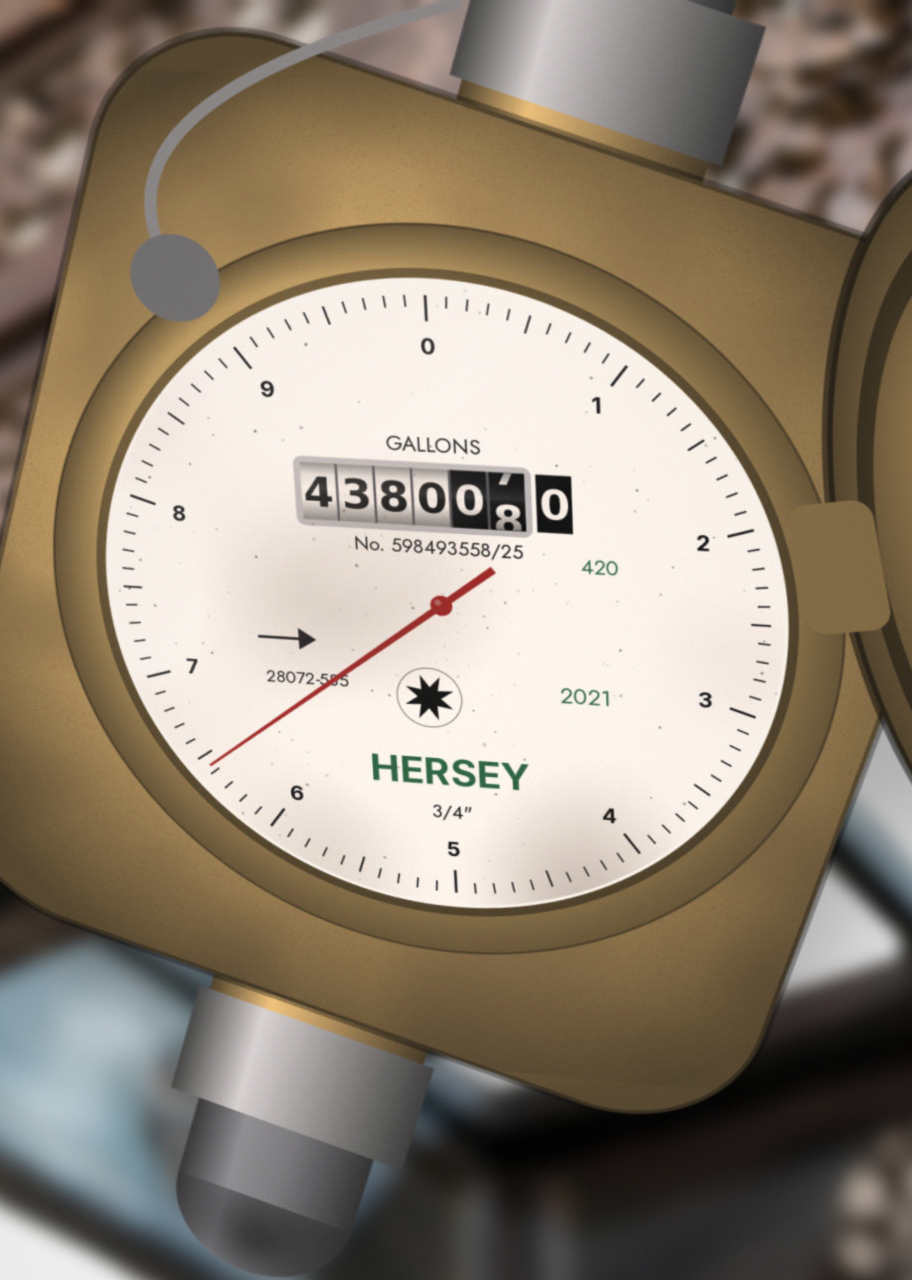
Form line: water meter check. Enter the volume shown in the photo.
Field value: 4380076.4 gal
